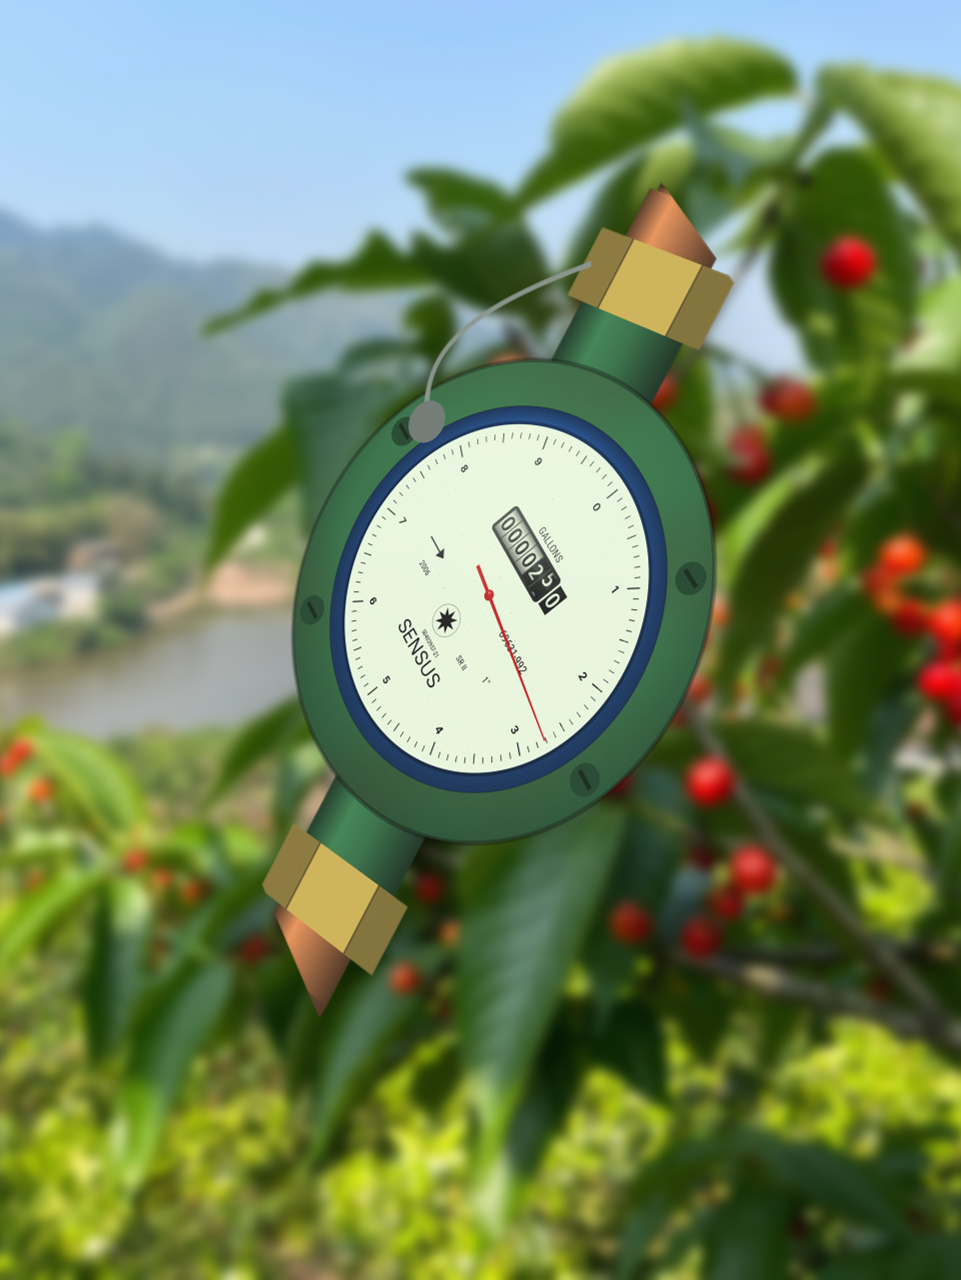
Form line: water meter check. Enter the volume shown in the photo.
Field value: 252.7 gal
